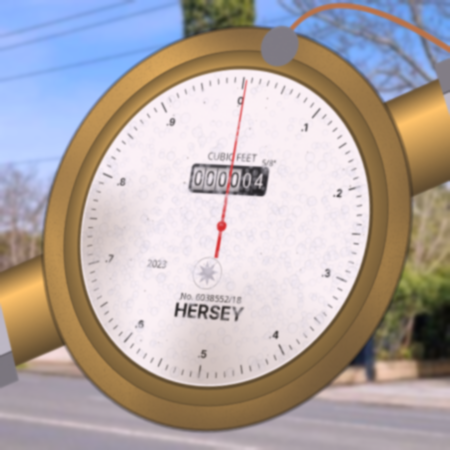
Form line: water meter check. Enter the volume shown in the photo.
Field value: 4.00 ft³
